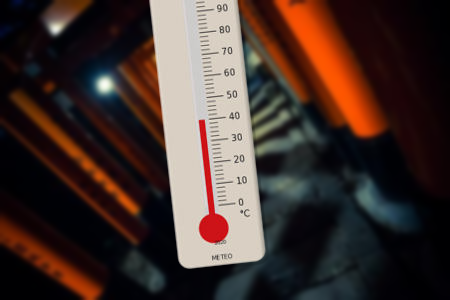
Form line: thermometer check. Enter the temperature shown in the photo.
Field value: 40 °C
